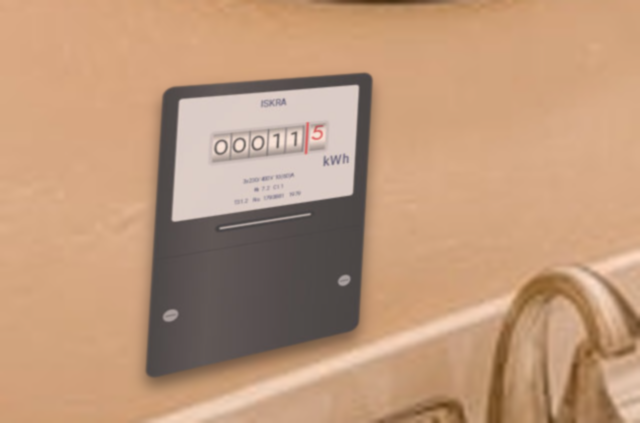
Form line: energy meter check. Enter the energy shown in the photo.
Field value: 11.5 kWh
